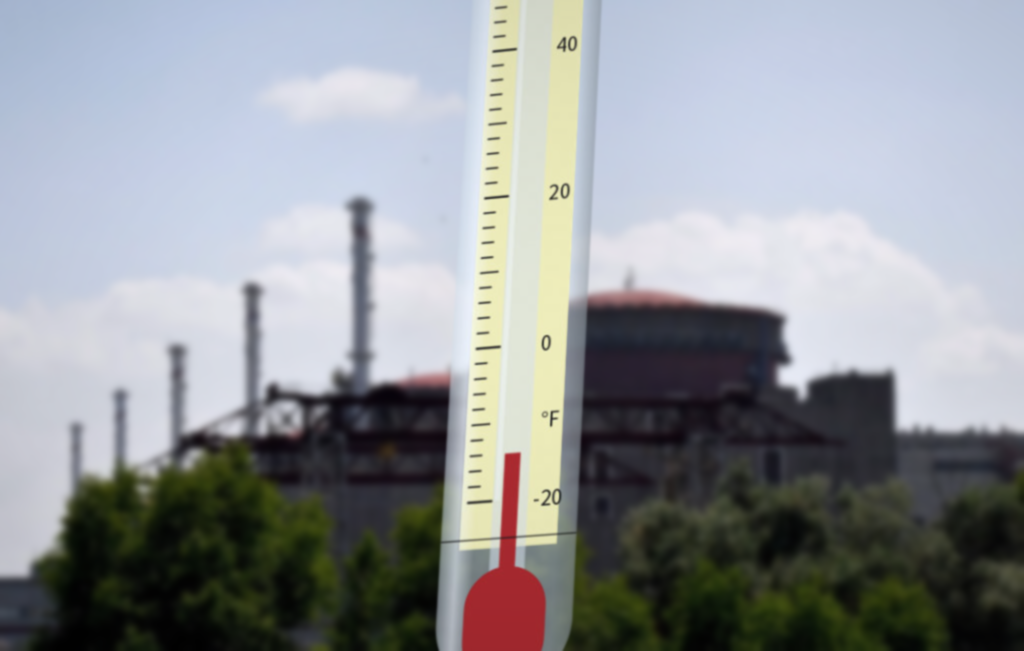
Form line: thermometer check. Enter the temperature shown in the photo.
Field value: -14 °F
